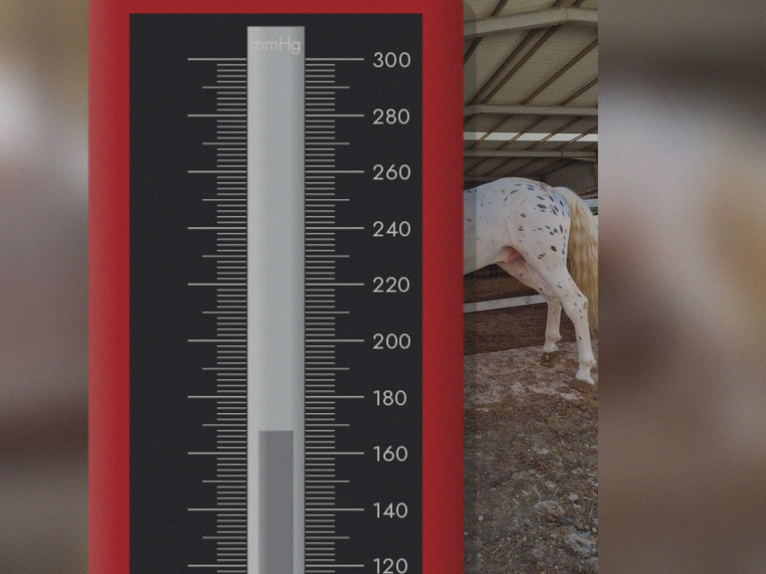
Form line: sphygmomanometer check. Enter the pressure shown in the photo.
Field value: 168 mmHg
